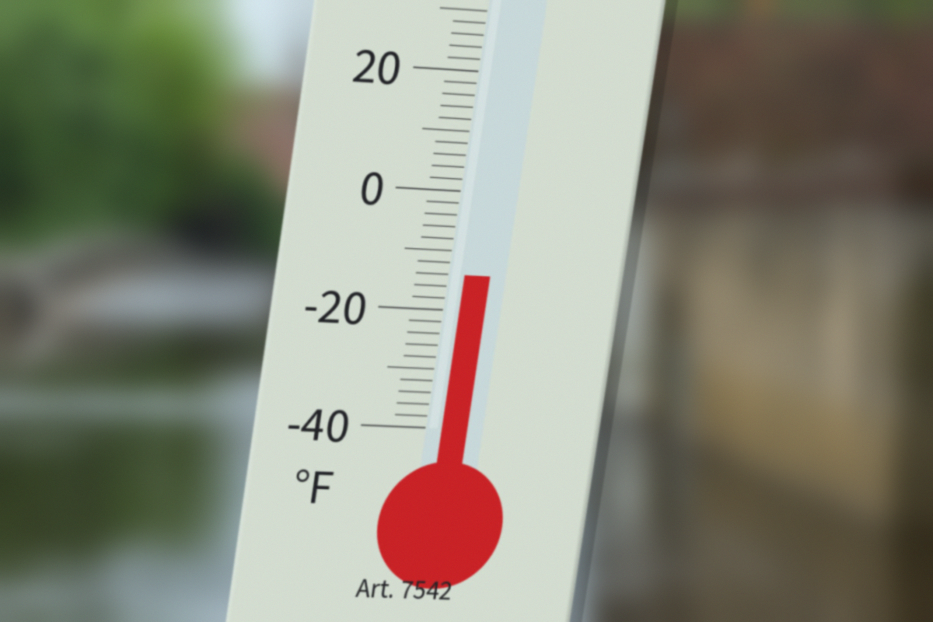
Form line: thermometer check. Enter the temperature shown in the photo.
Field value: -14 °F
